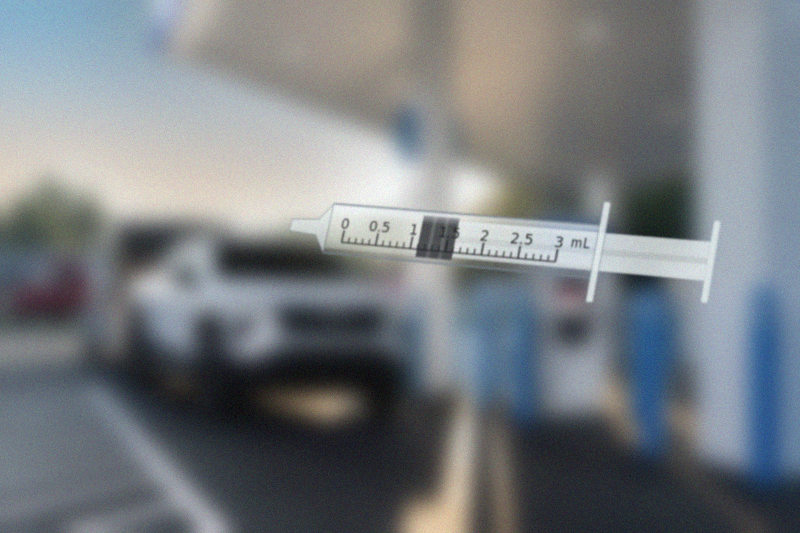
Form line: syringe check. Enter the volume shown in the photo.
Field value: 1.1 mL
